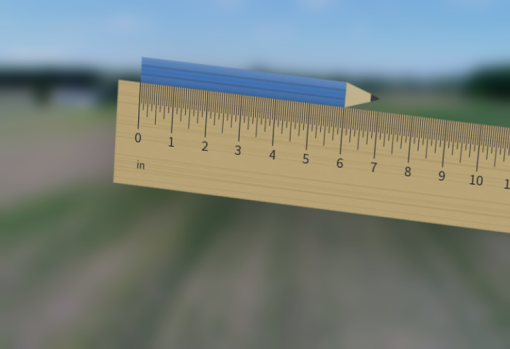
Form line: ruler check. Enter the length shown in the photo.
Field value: 7 in
